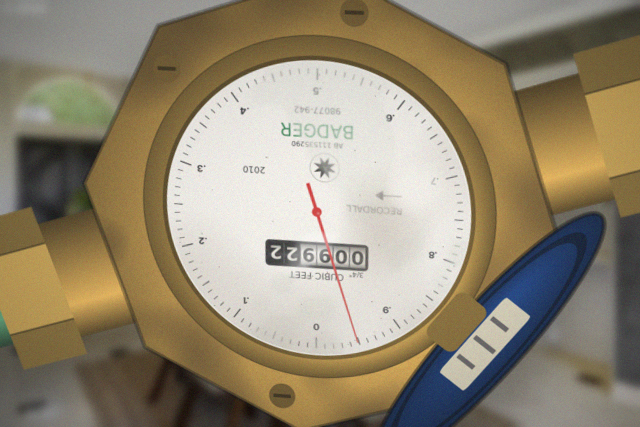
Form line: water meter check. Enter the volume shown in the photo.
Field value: 9921.95 ft³
